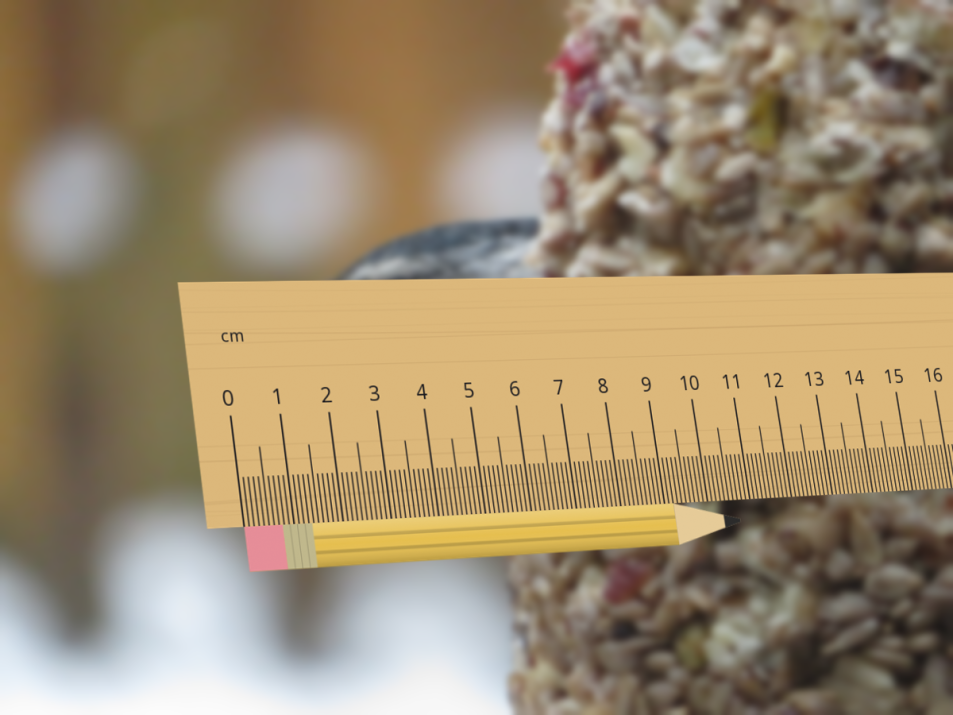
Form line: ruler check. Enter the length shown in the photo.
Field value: 10.7 cm
